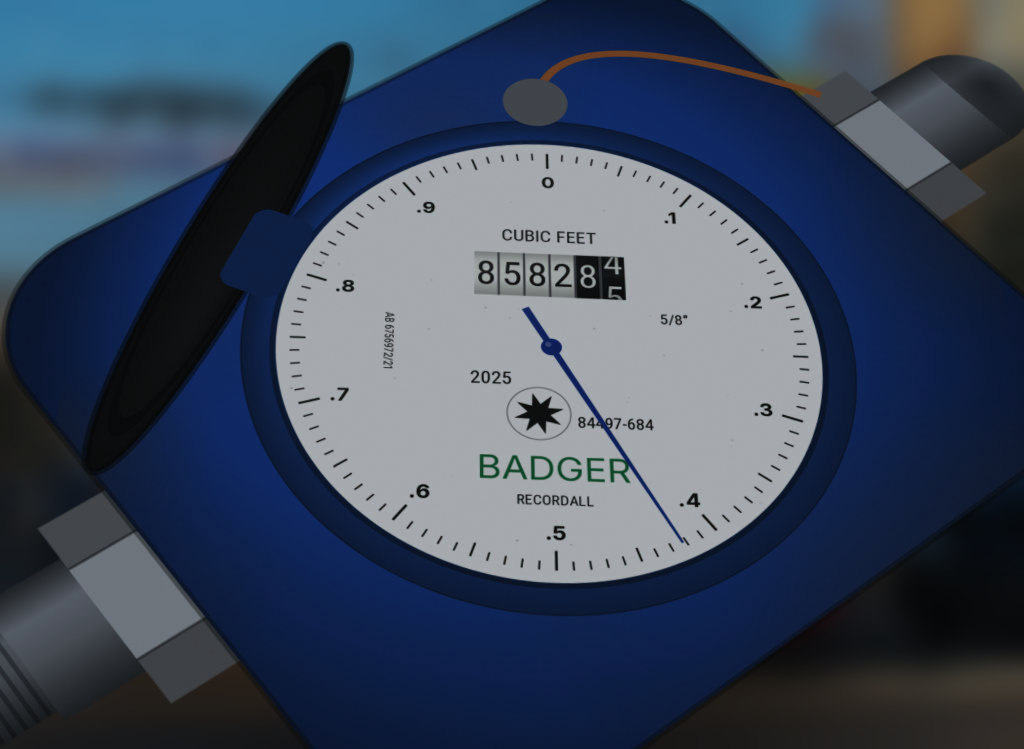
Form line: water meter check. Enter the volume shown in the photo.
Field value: 858284.42 ft³
